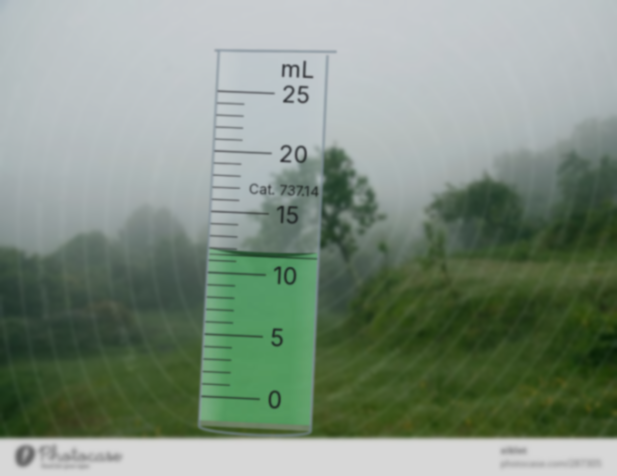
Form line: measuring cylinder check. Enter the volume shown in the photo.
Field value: 11.5 mL
